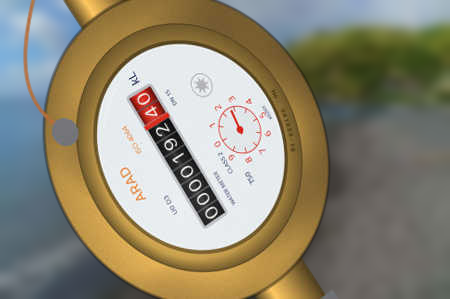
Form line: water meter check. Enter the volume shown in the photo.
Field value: 192.402 kL
